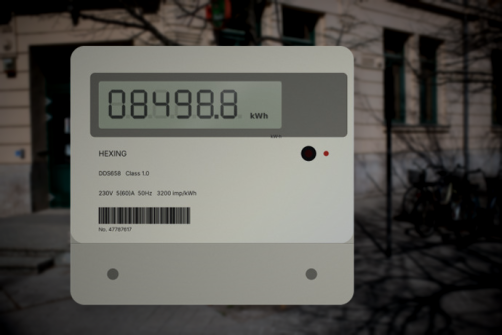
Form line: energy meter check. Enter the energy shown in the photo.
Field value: 8498.8 kWh
